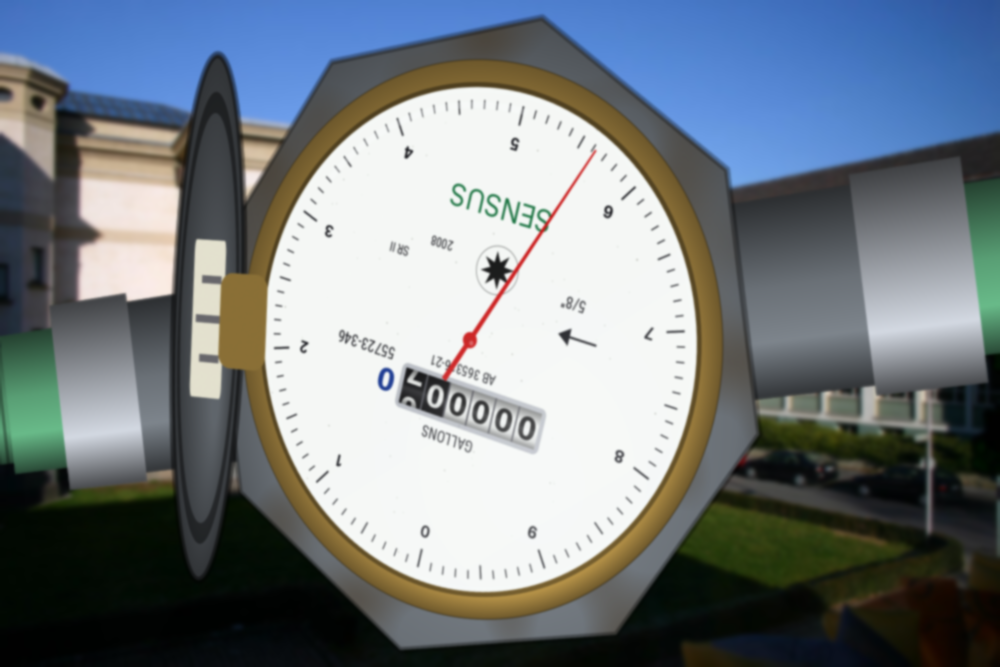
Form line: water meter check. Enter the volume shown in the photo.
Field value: 65.6 gal
